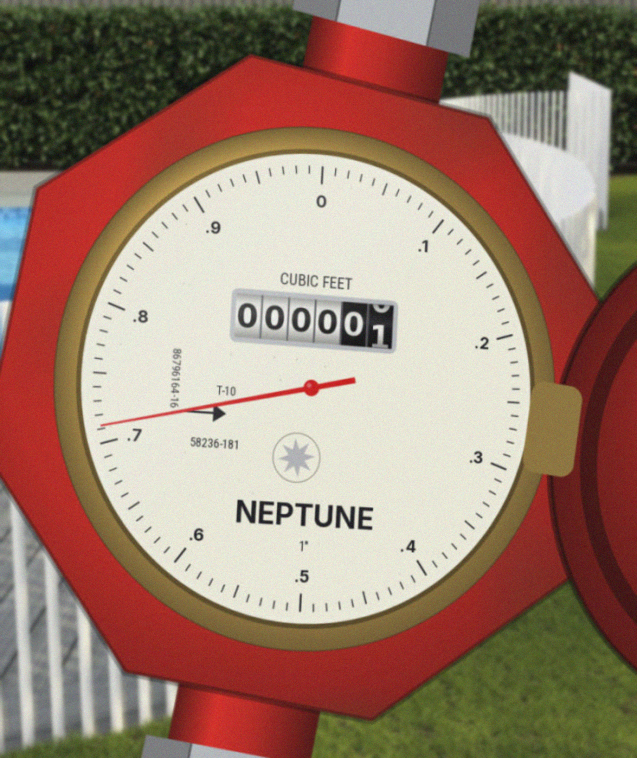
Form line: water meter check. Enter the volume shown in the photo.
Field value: 0.71 ft³
